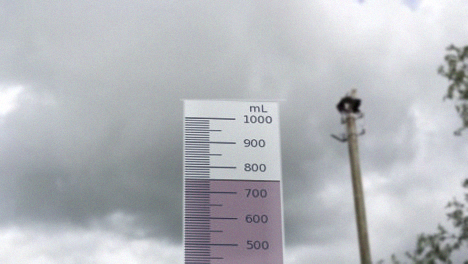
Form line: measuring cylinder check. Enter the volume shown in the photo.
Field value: 750 mL
